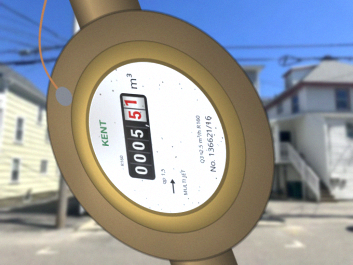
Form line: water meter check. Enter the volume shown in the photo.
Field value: 5.51 m³
